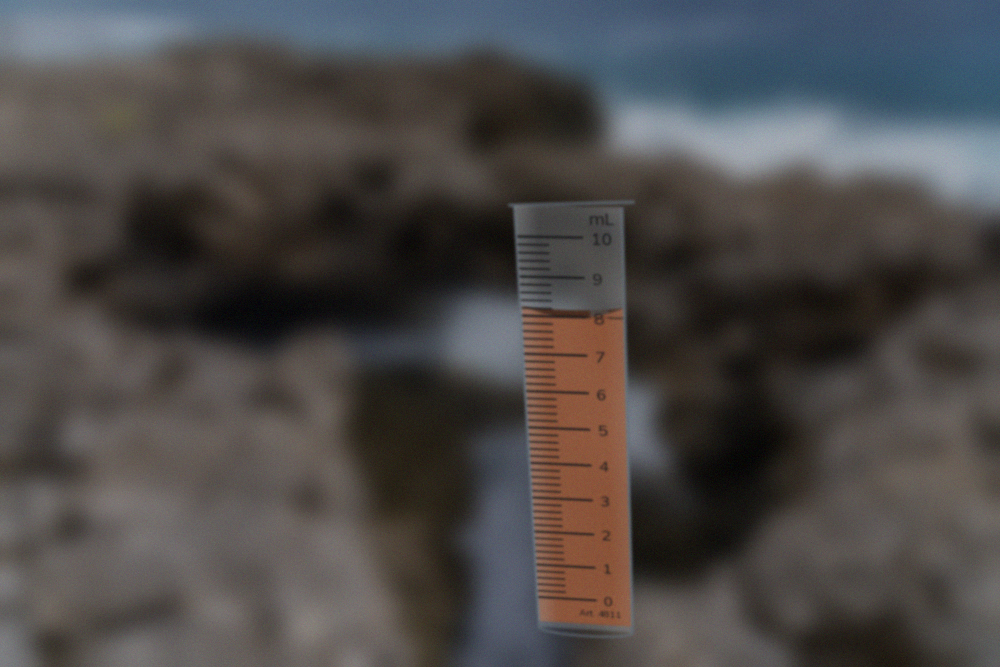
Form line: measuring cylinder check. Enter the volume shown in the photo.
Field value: 8 mL
